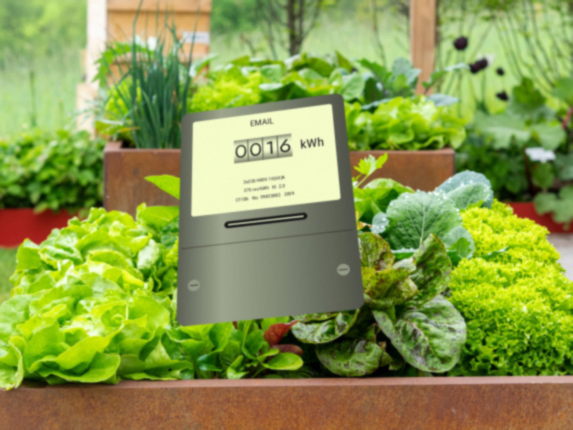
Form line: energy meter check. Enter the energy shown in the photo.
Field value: 16 kWh
